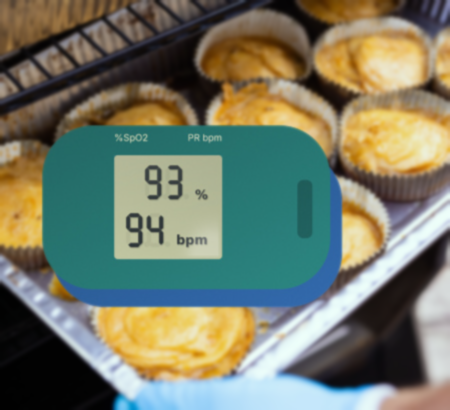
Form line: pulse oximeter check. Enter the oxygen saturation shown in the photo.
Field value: 93 %
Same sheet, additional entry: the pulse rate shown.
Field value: 94 bpm
